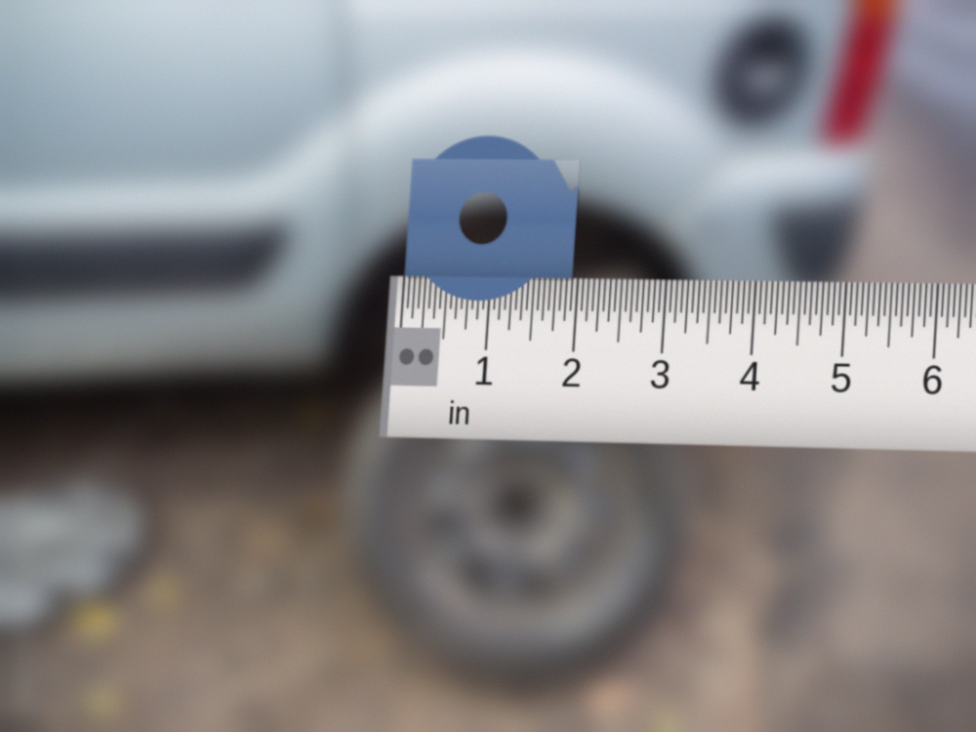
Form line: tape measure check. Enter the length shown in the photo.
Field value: 1.9375 in
